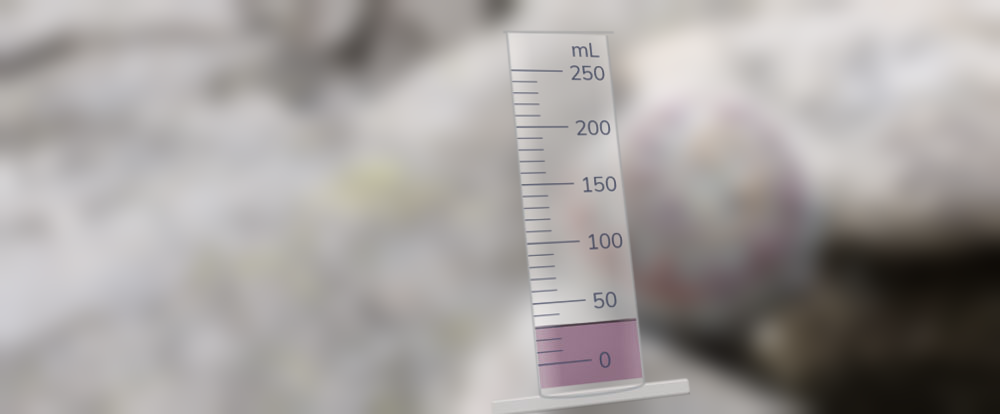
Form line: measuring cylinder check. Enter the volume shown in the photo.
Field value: 30 mL
